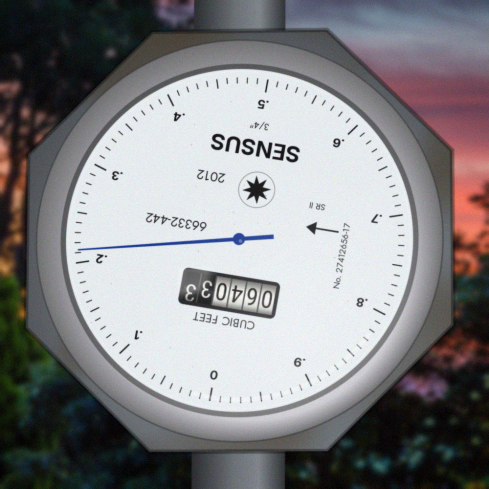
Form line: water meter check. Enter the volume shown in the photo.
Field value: 64033.21 ft³
